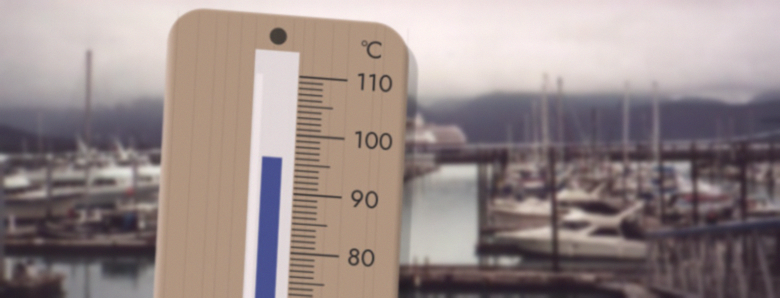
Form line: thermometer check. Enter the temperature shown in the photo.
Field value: 96 °C
